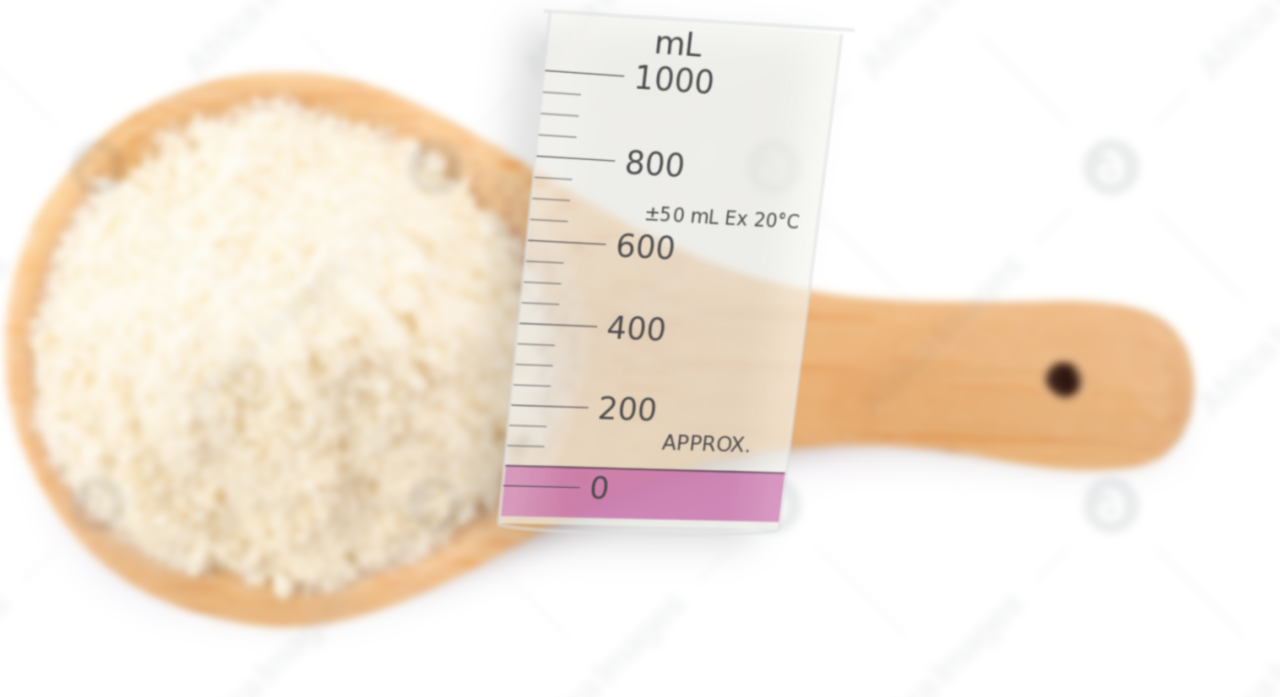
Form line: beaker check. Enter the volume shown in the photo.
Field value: 50 mL
